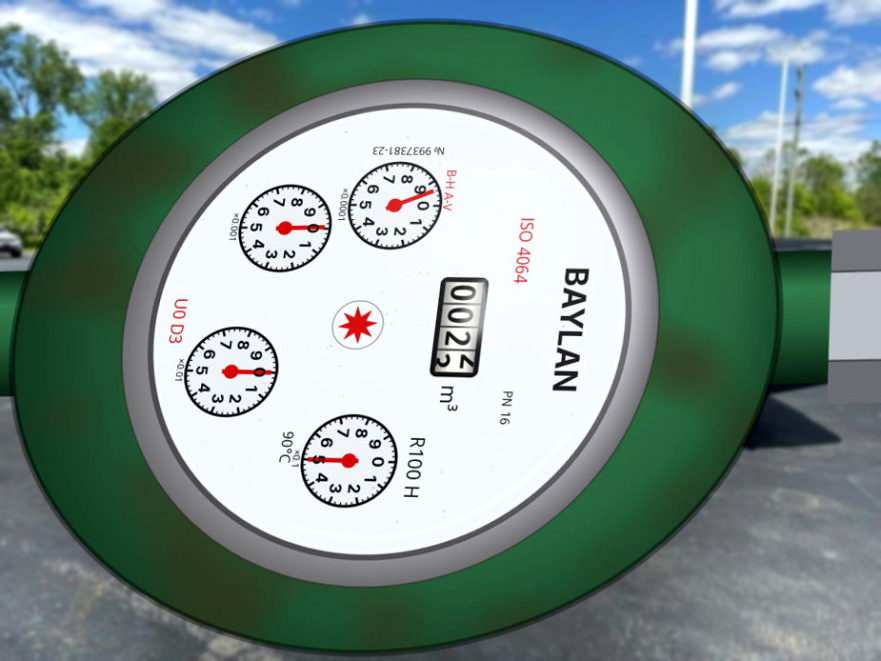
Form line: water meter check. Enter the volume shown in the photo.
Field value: 22.4999 m³
